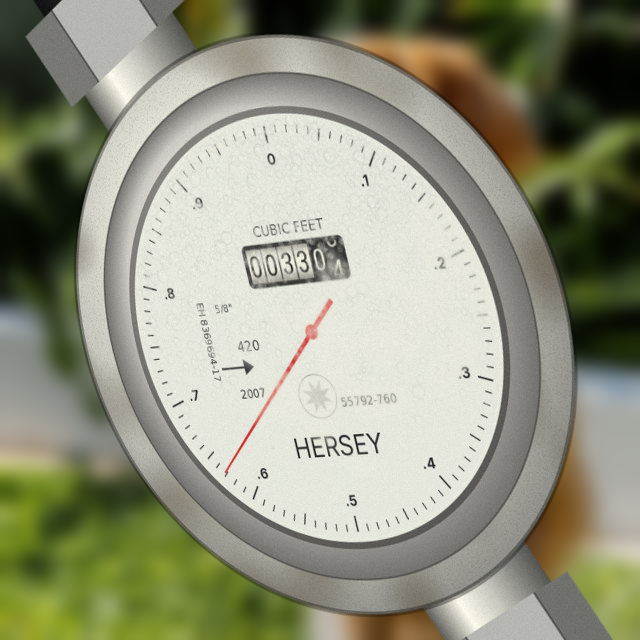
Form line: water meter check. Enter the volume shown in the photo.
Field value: 3303.63 ft³
